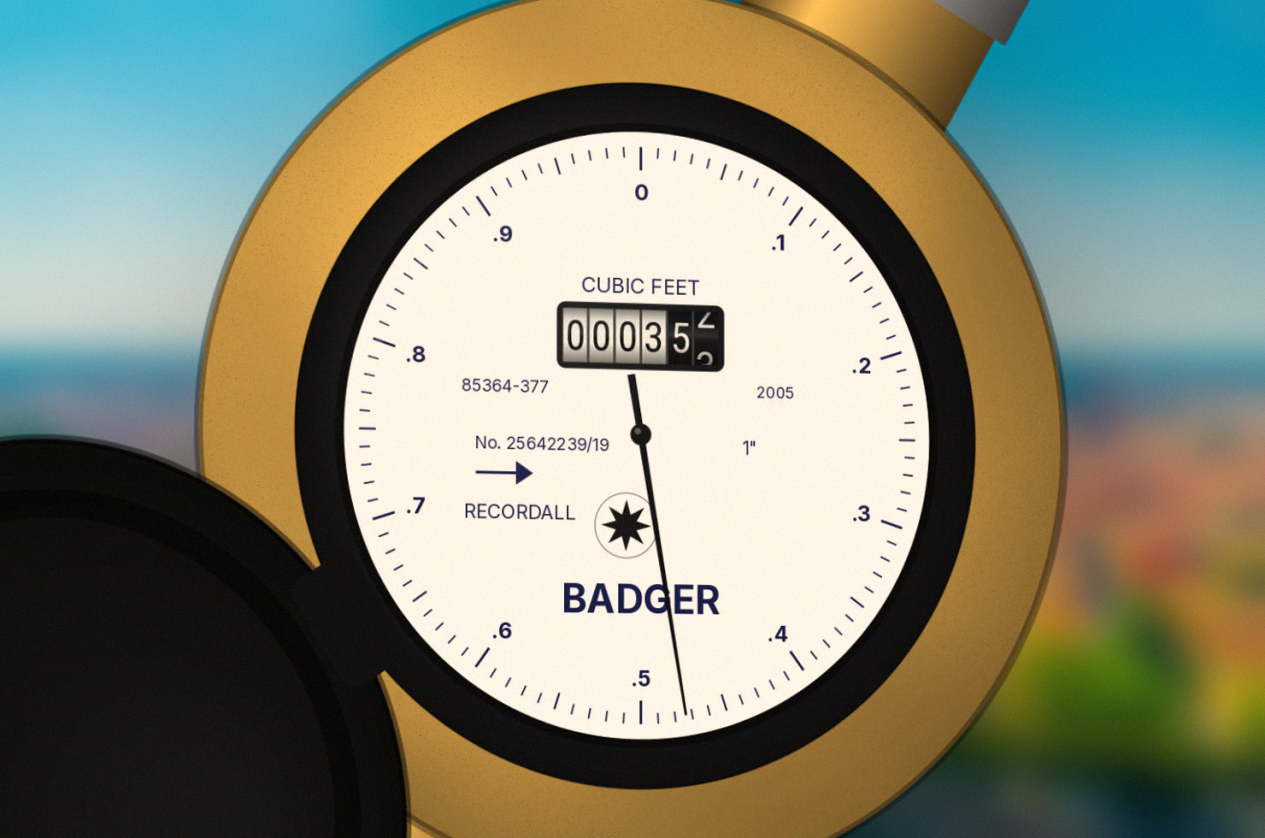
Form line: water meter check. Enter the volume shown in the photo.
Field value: 352.47 ft³
